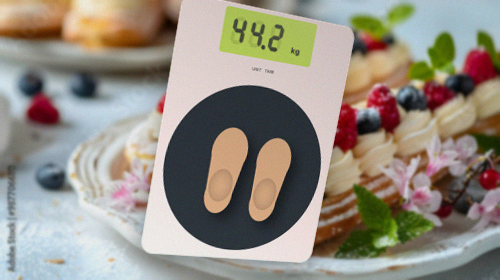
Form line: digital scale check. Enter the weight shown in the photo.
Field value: 44.2 kg
